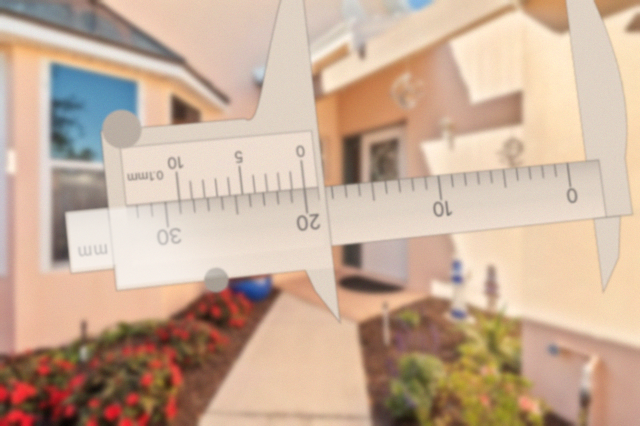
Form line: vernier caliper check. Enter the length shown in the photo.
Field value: 20.0 mm
